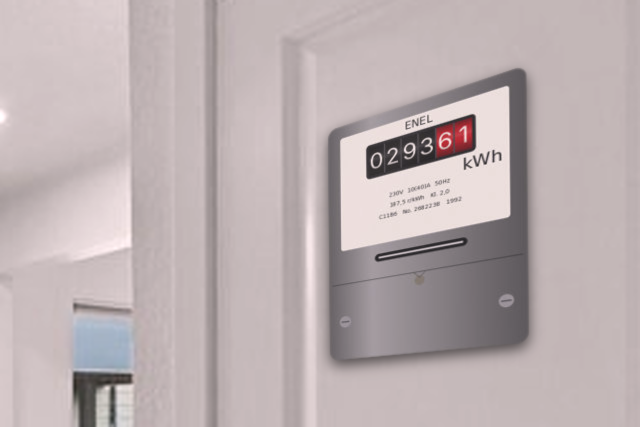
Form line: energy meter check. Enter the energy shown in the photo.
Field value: 293.61 kWh
